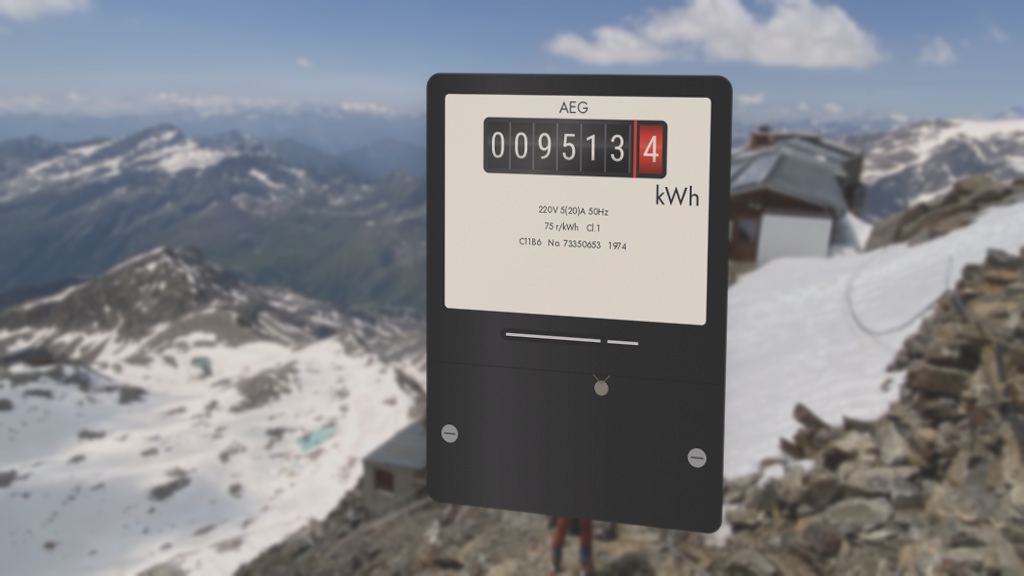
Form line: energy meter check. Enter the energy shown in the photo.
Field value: 9513.4 kWh
